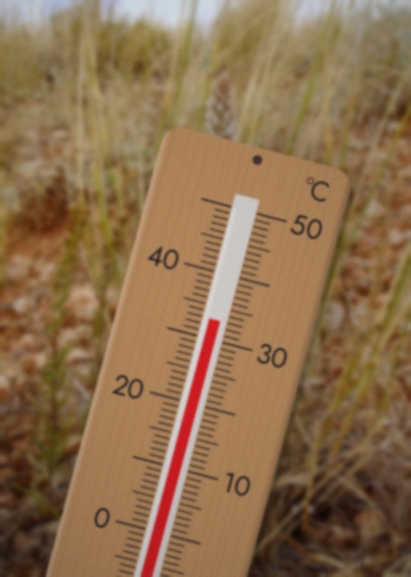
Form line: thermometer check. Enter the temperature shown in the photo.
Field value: 33 °C
